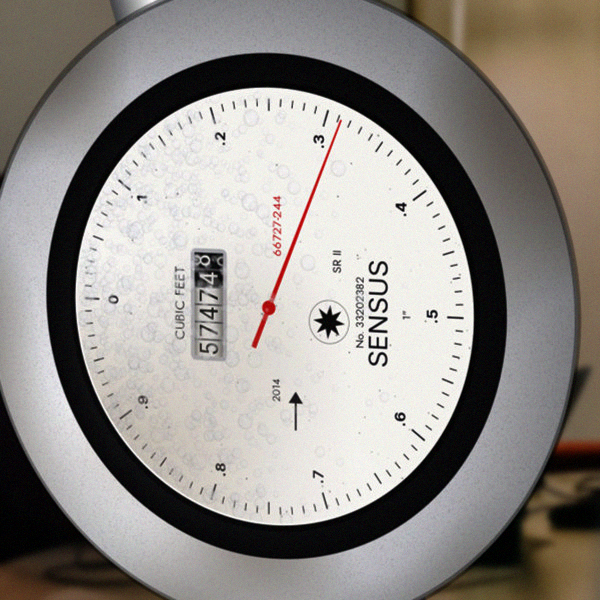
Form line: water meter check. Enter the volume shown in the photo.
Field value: 574748.31 ft³
